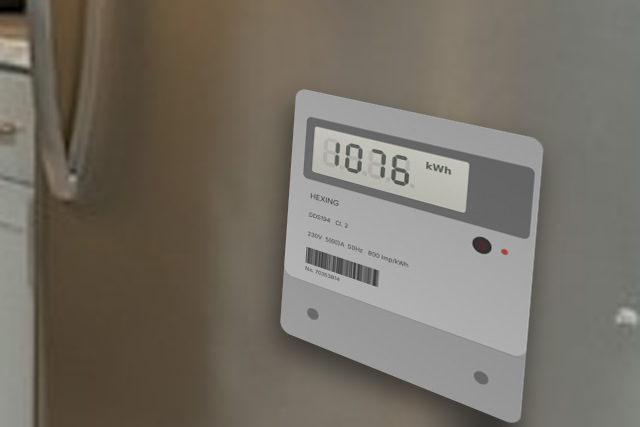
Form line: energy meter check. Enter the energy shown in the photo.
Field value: 1076 kWh
